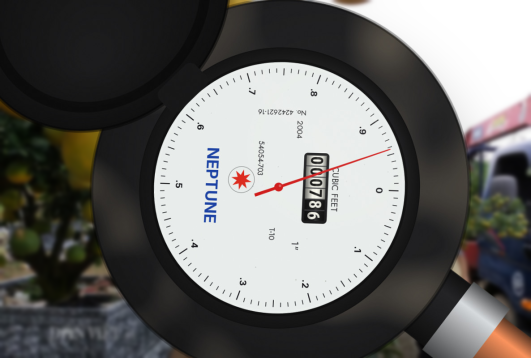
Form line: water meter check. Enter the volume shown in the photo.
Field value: 785.94 ft³
